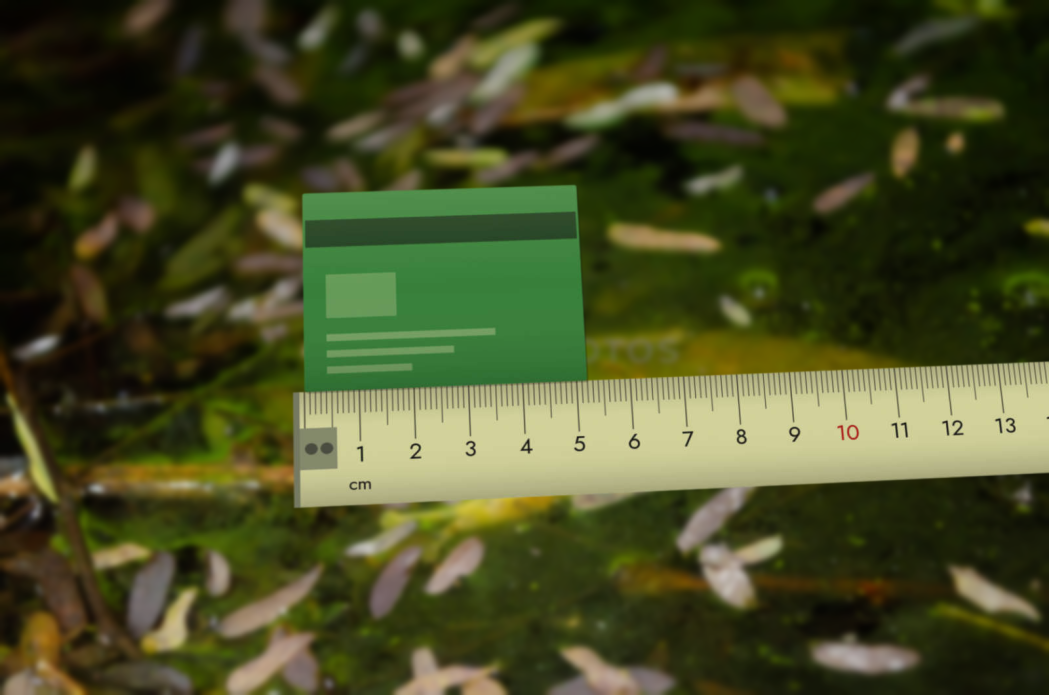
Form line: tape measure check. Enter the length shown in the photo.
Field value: 5.2 cm
